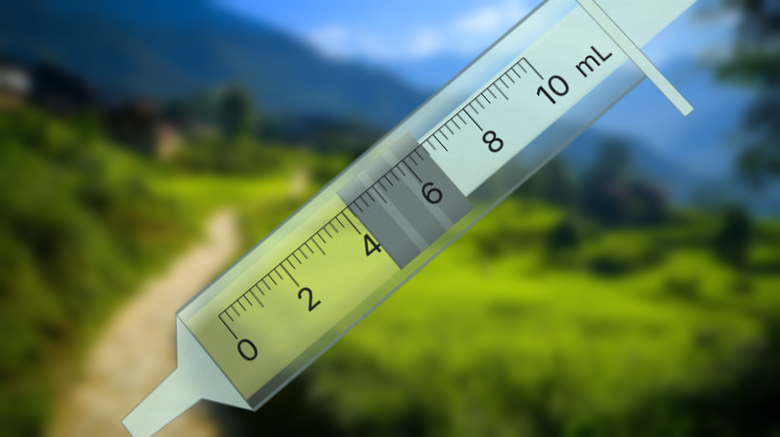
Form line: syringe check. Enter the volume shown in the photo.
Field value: 4.2 mL
